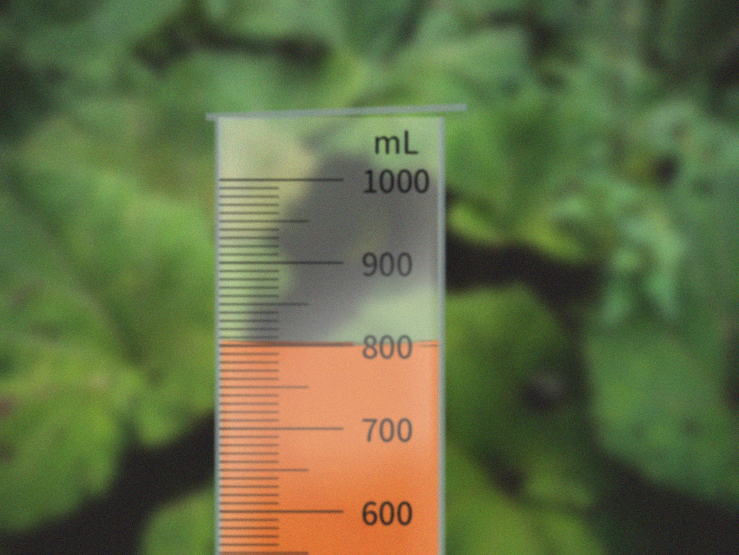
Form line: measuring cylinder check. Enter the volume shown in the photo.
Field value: 800 mL
